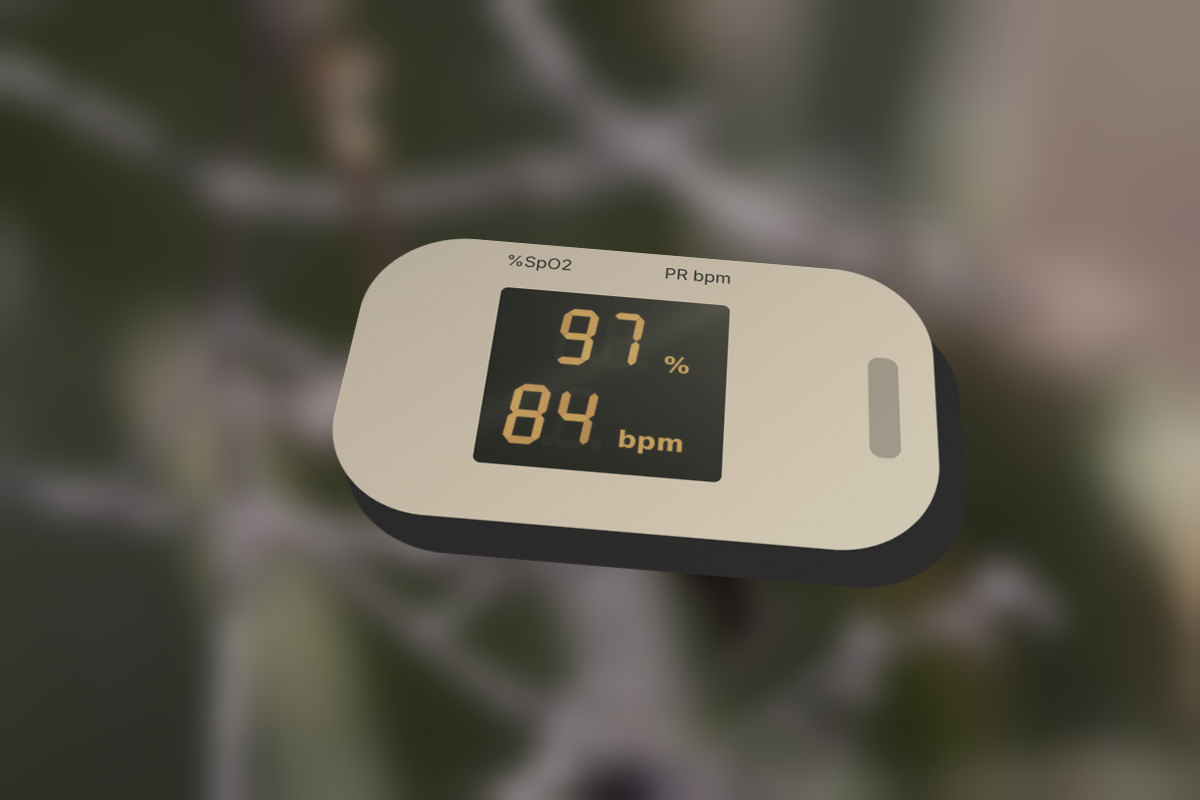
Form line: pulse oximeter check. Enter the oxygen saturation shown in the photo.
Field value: 97 %
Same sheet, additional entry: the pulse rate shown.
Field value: 84 bpm
